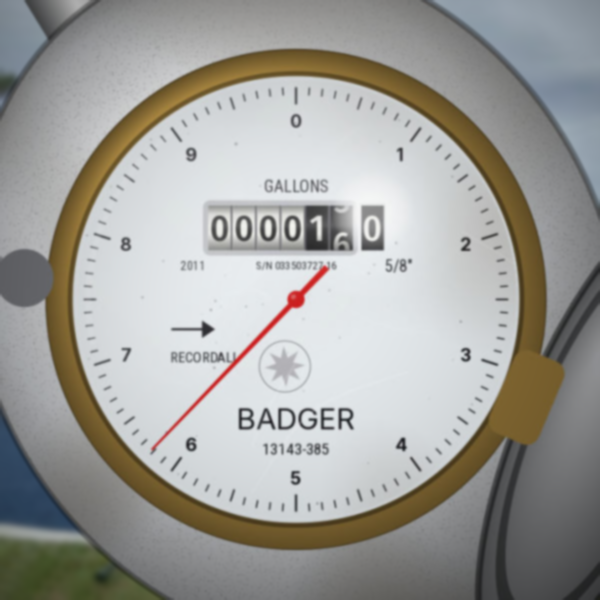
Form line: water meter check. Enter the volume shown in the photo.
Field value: 156.2 gal
